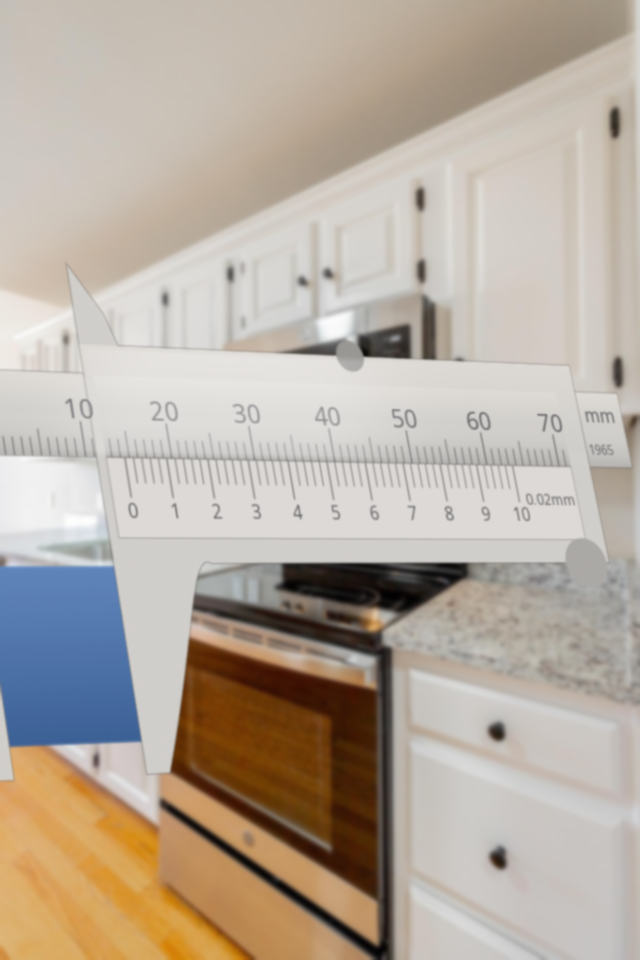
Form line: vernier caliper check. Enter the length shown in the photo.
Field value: 14.5 mm
